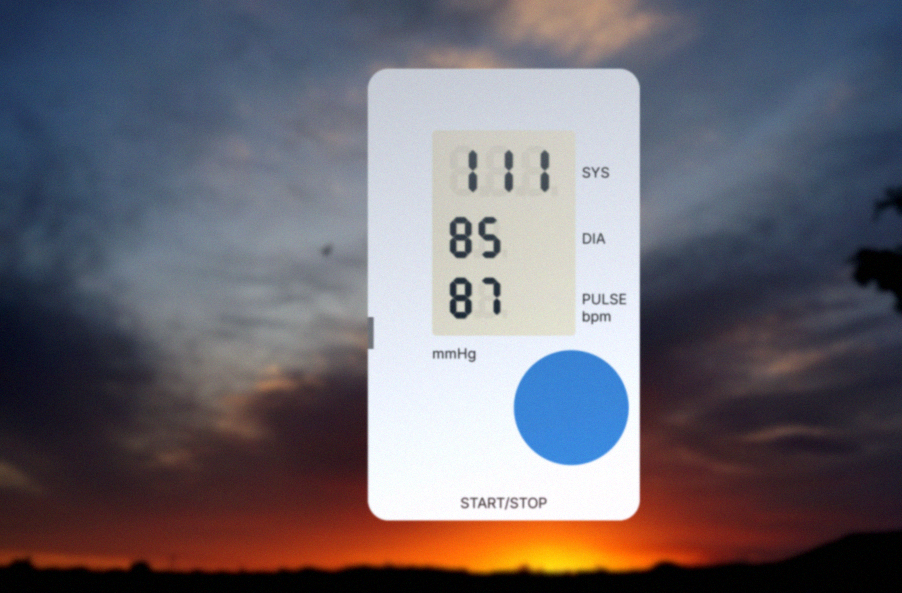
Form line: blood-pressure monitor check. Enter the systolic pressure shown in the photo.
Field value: 111 mmHg
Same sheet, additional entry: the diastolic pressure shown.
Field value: 85 mmHg
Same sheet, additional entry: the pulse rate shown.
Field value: 87 bpm
